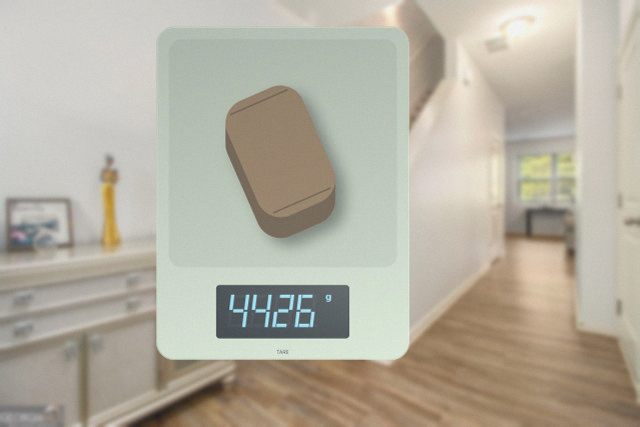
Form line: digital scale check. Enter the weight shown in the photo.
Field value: 4426 g
